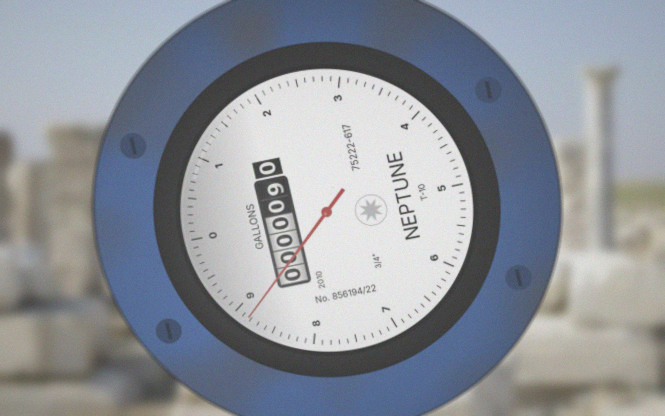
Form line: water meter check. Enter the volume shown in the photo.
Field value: 88.8 gal
